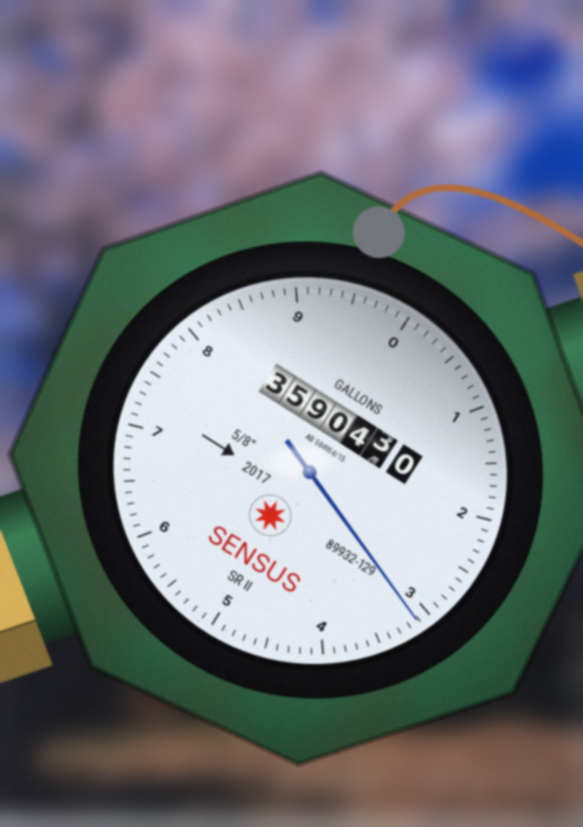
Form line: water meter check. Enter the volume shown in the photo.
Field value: 3590433.1 gal
